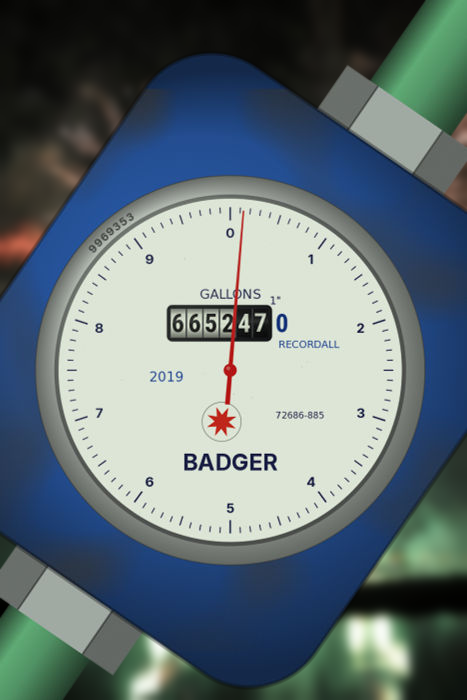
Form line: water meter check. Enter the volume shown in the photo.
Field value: 6652470.1 gal
